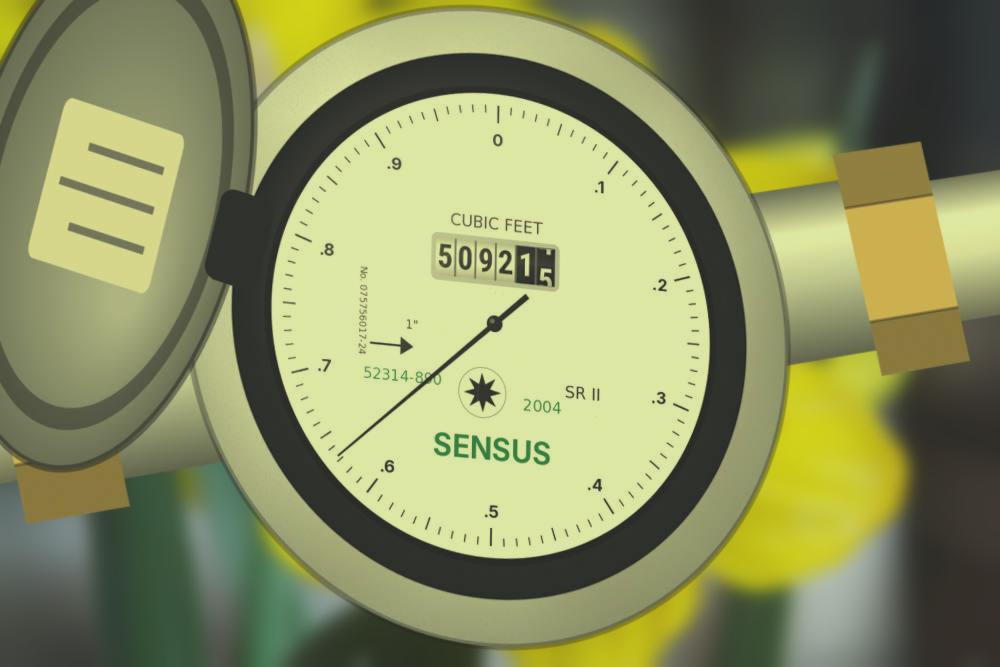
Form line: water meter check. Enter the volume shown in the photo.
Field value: 509214.63 ft³
